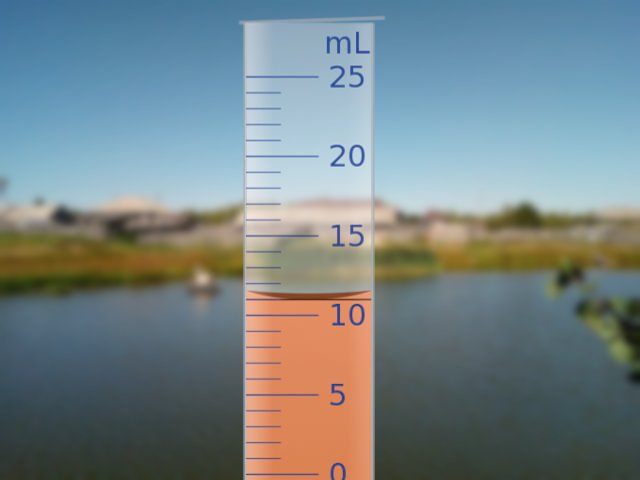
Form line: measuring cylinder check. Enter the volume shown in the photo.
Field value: 11 mL
